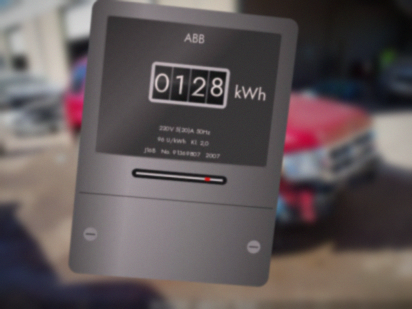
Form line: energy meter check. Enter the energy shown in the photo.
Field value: 128 kWh
